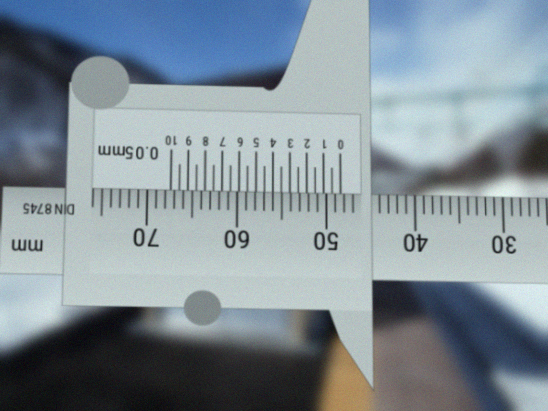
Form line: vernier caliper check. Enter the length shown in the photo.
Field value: 48.4 mm
